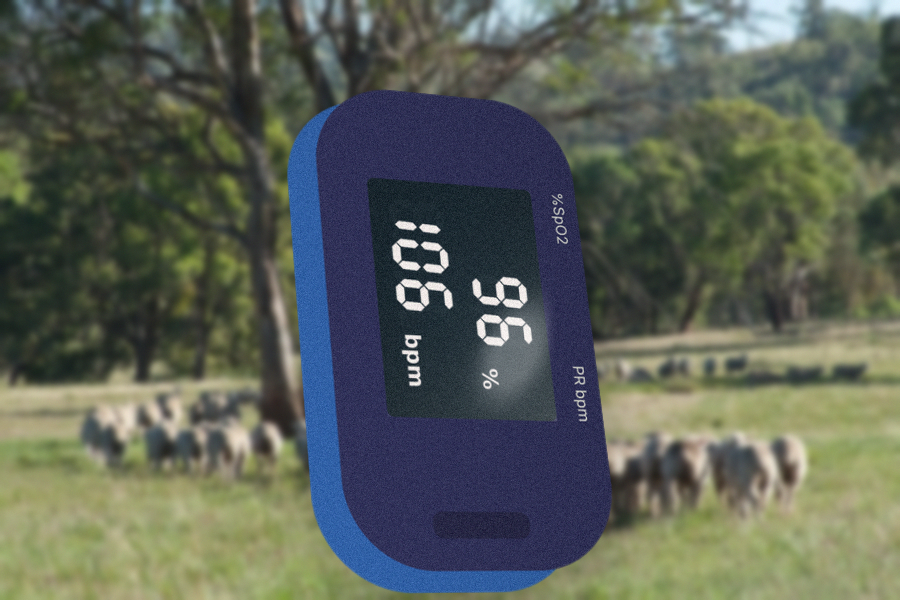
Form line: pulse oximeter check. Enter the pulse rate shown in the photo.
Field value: 106 bpm
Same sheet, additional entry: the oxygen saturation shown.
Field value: 96 %
